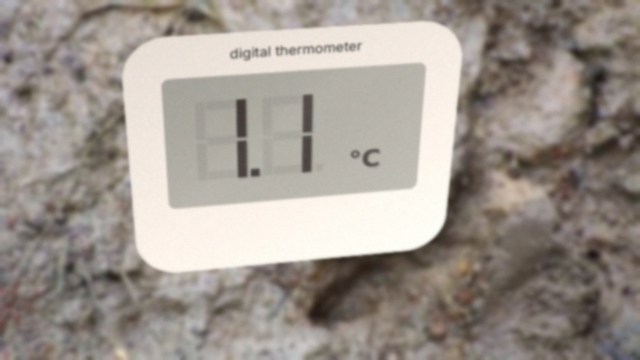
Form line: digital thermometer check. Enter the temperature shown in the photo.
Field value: 1.1 °C
